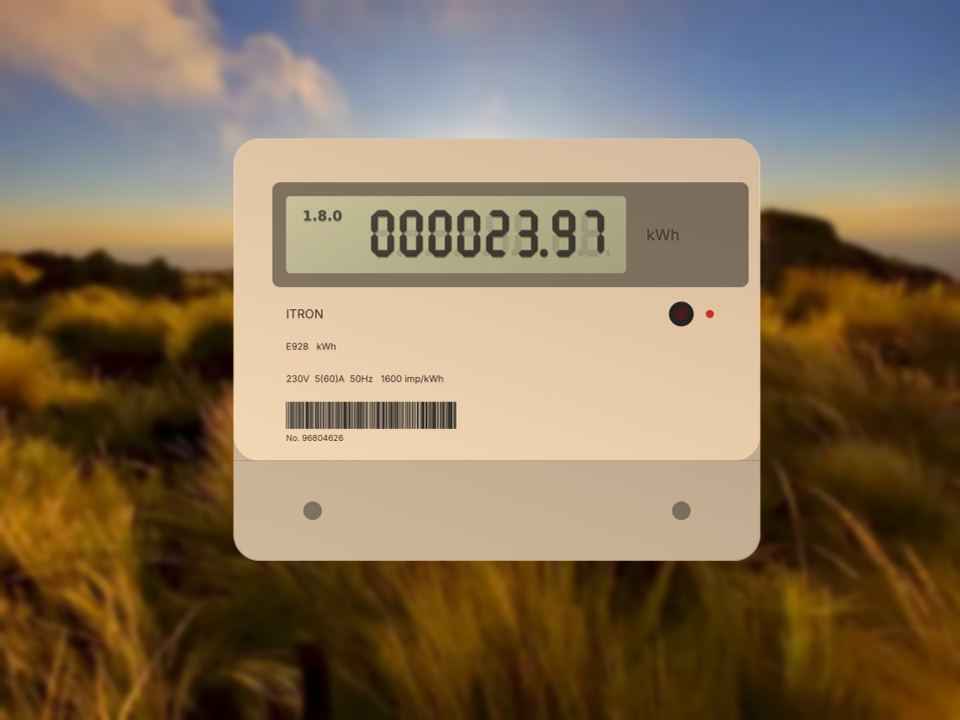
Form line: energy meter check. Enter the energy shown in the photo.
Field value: 23.97 kWh
